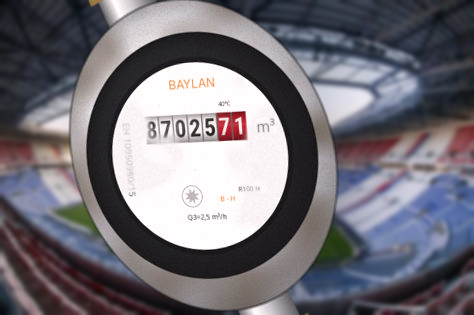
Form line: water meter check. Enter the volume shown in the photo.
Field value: 87025.71 m³
